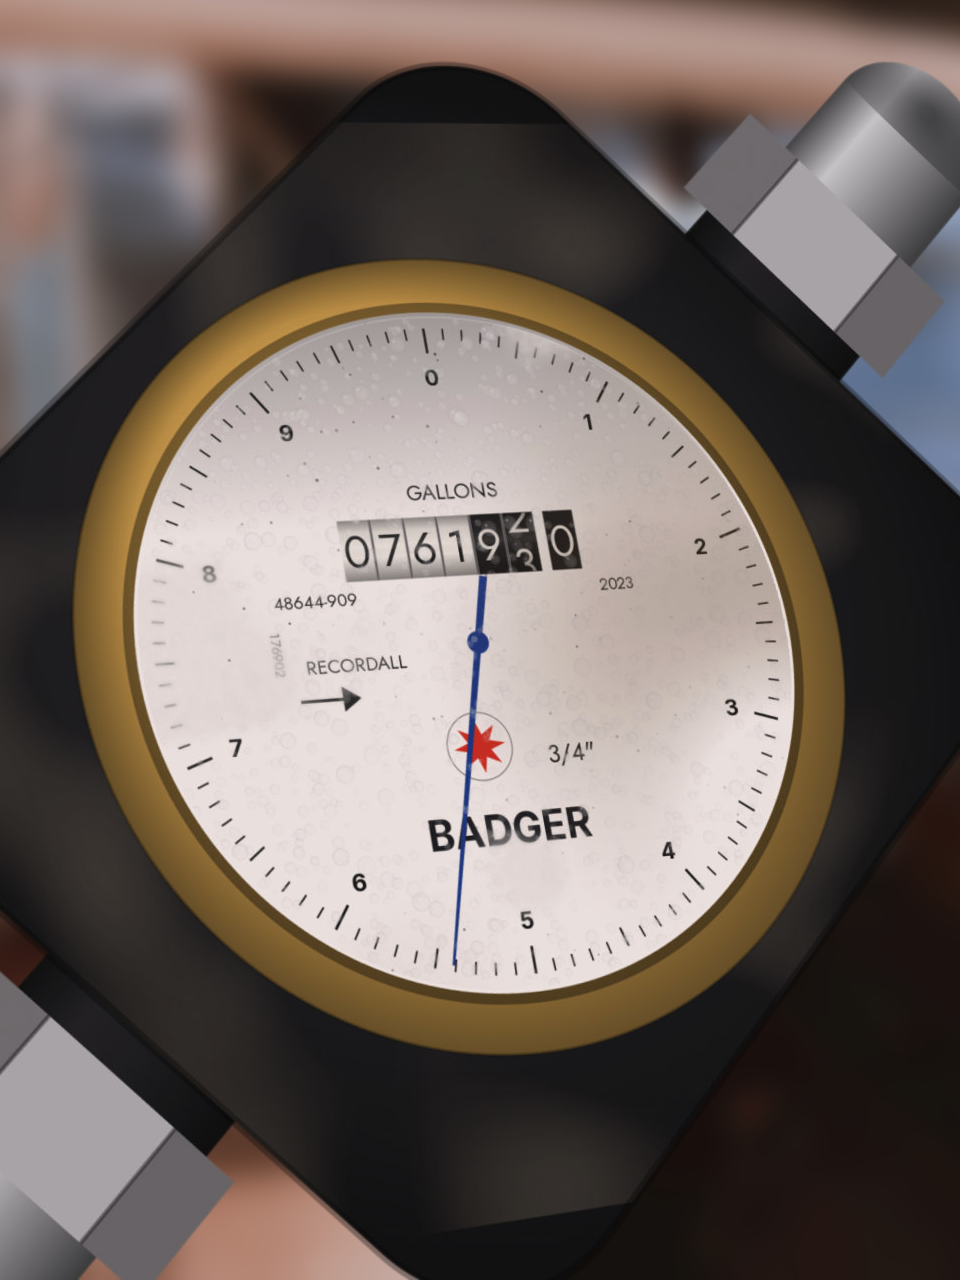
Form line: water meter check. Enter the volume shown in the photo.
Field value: 761925.4 gal
